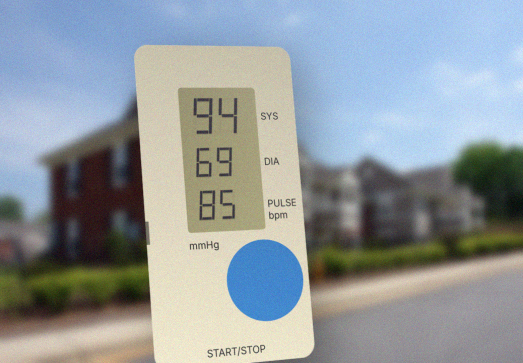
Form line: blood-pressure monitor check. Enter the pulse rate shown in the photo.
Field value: 85 bpm
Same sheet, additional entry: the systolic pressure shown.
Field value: 94 mmHg
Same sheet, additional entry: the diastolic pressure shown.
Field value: 69 mmHg
